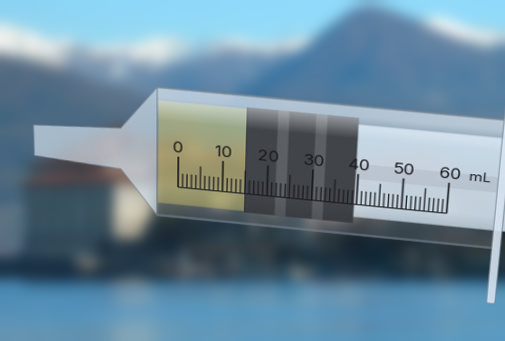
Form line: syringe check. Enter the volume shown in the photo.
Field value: 15 mL
